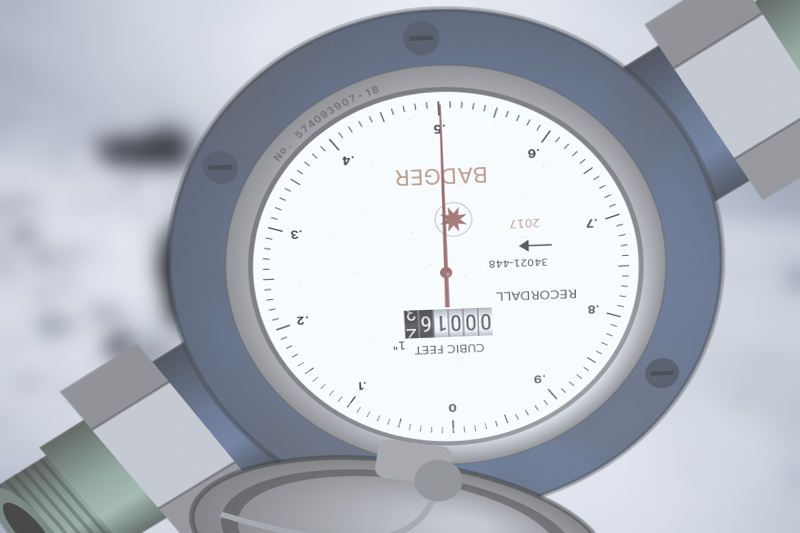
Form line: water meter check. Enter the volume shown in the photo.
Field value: 162.50 ft³
